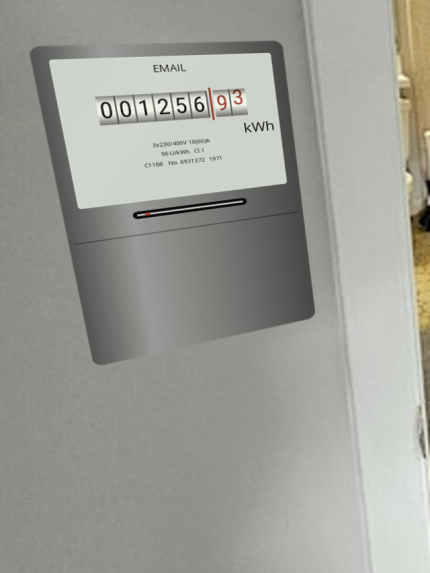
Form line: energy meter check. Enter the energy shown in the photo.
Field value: 1256.93 kWh
